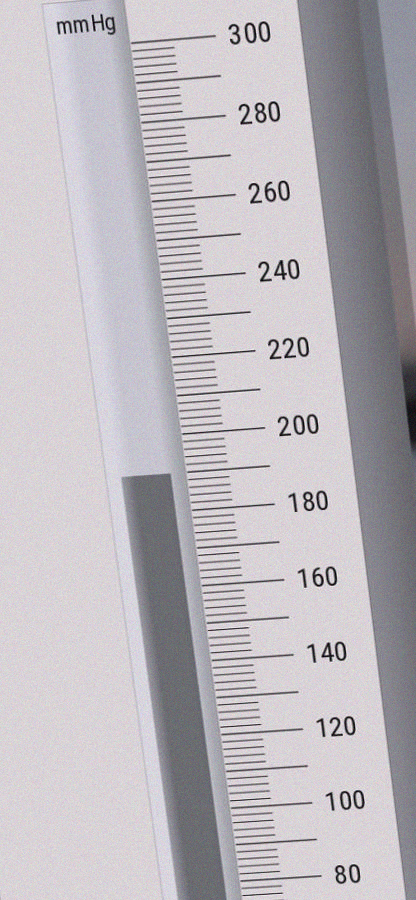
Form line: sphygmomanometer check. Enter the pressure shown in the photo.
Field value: 190 mmHg
